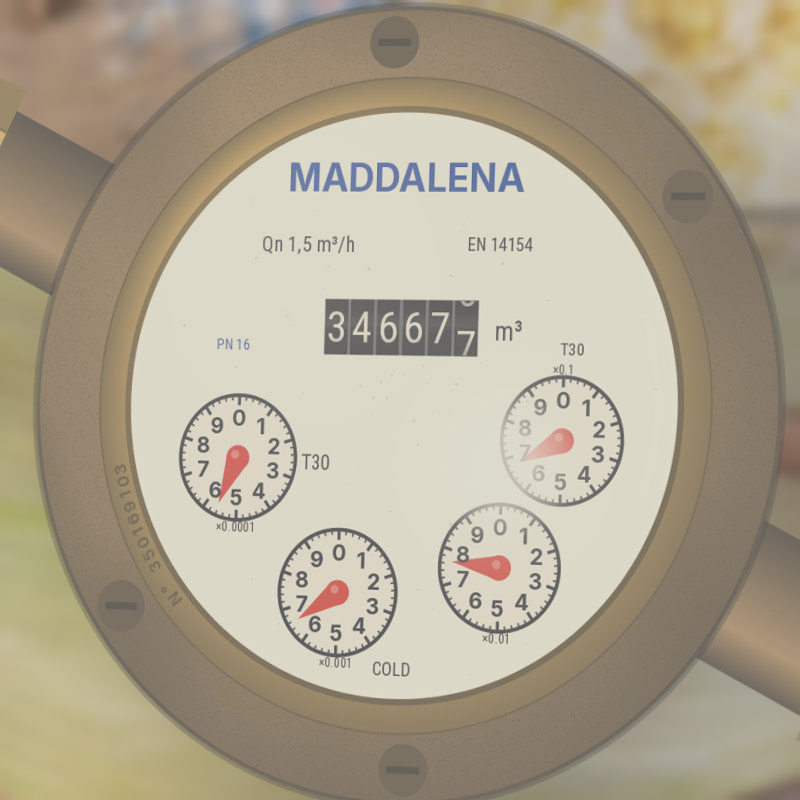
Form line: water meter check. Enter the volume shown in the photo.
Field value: 346676.6765 m³
